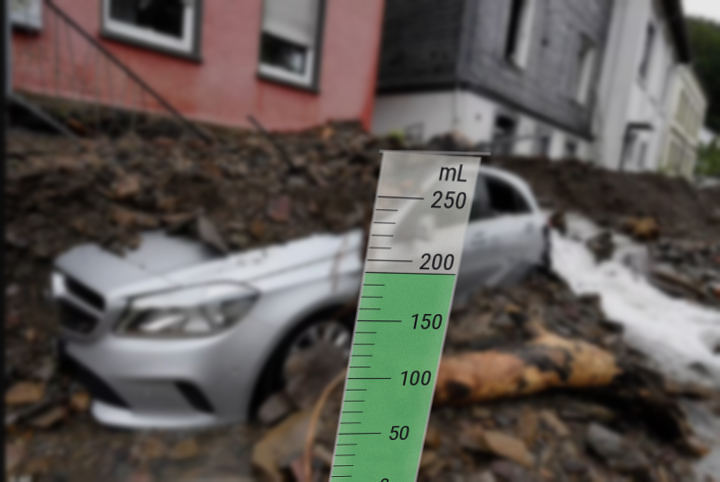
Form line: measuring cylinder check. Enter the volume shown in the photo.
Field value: 190 mL
